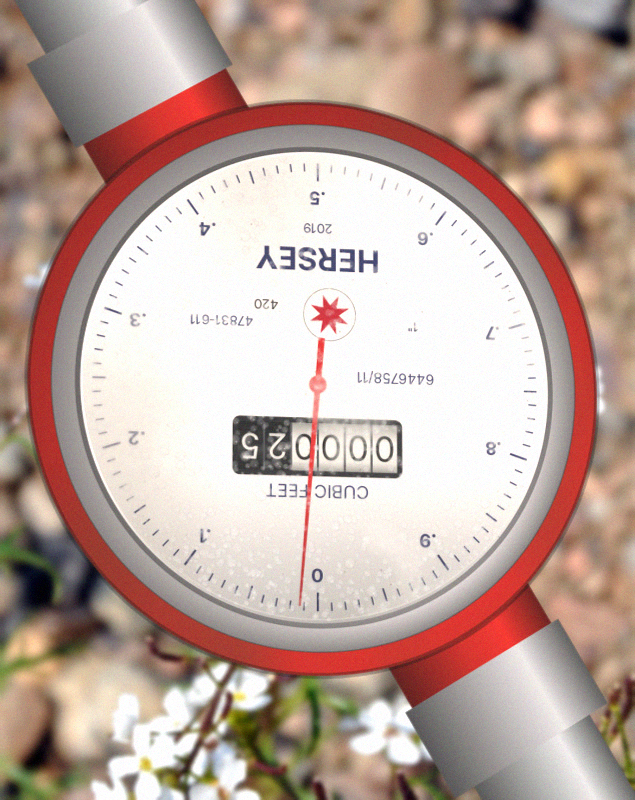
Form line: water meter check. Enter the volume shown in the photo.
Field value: 25.01 ft³
